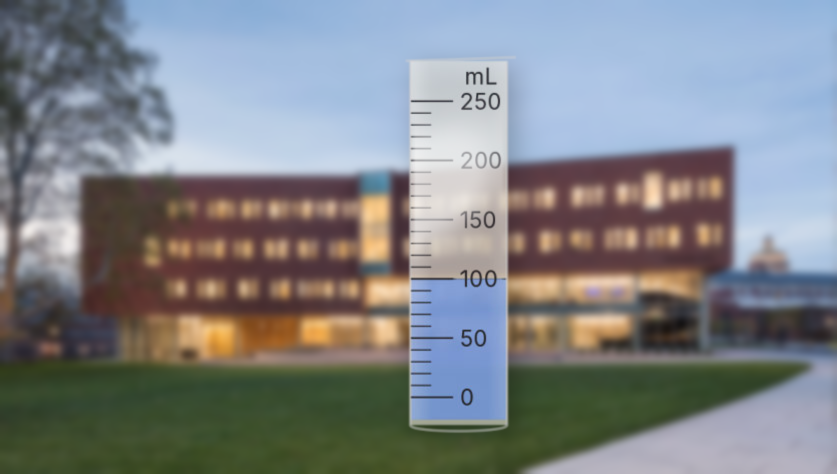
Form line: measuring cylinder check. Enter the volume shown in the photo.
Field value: 100 mL
